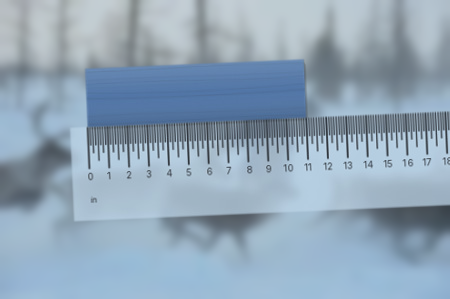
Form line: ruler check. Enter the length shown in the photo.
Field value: 11 in
